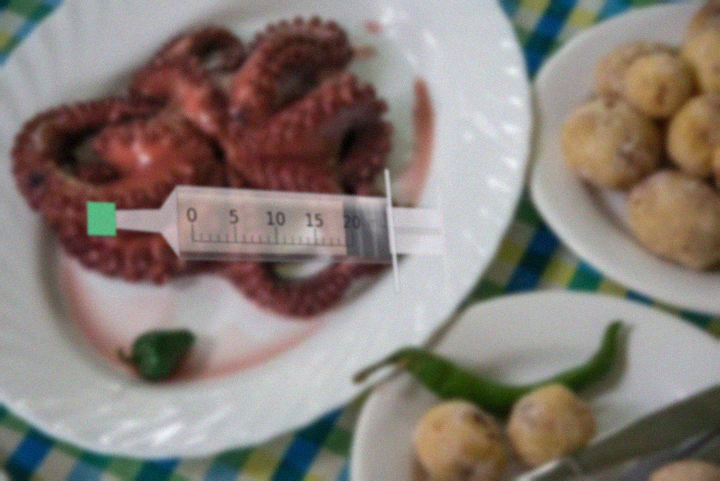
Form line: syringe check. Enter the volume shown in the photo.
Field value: 19 mL
